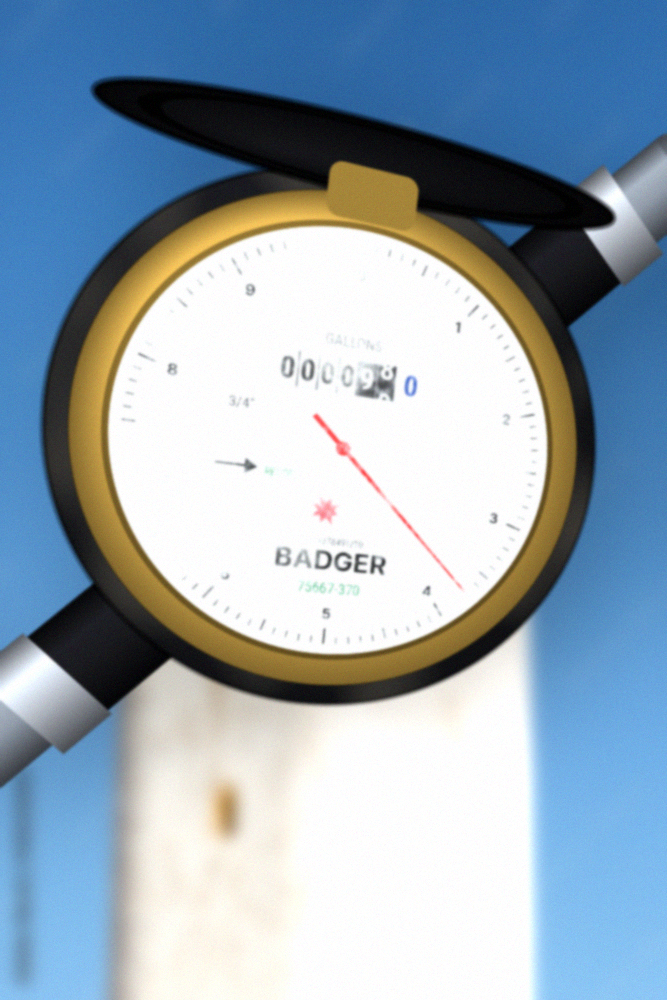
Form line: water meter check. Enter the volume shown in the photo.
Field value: 983.7 gal
